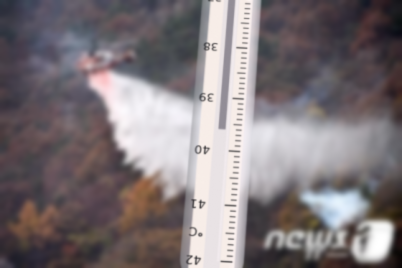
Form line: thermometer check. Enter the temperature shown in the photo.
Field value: 39.6 °C
